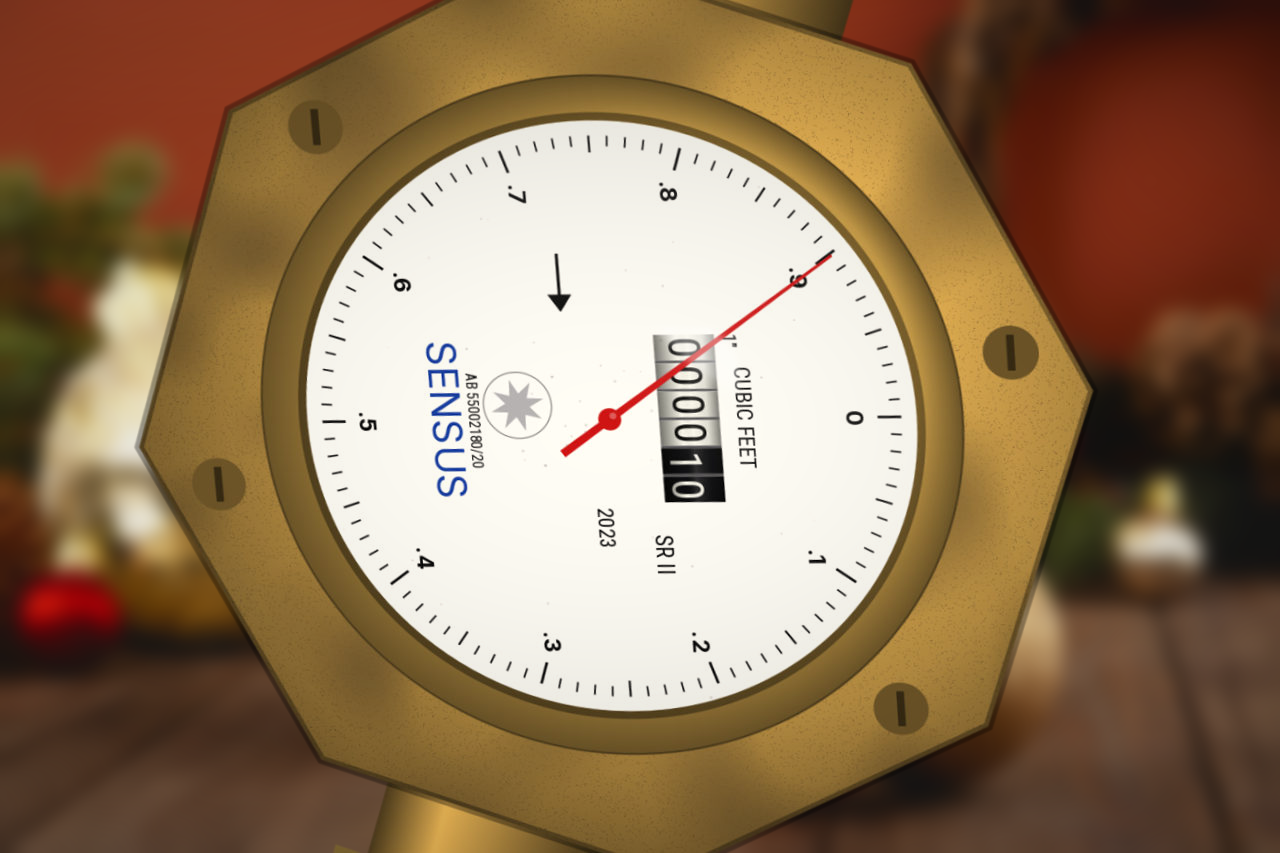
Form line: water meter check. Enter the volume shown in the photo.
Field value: 9.90 ft³
